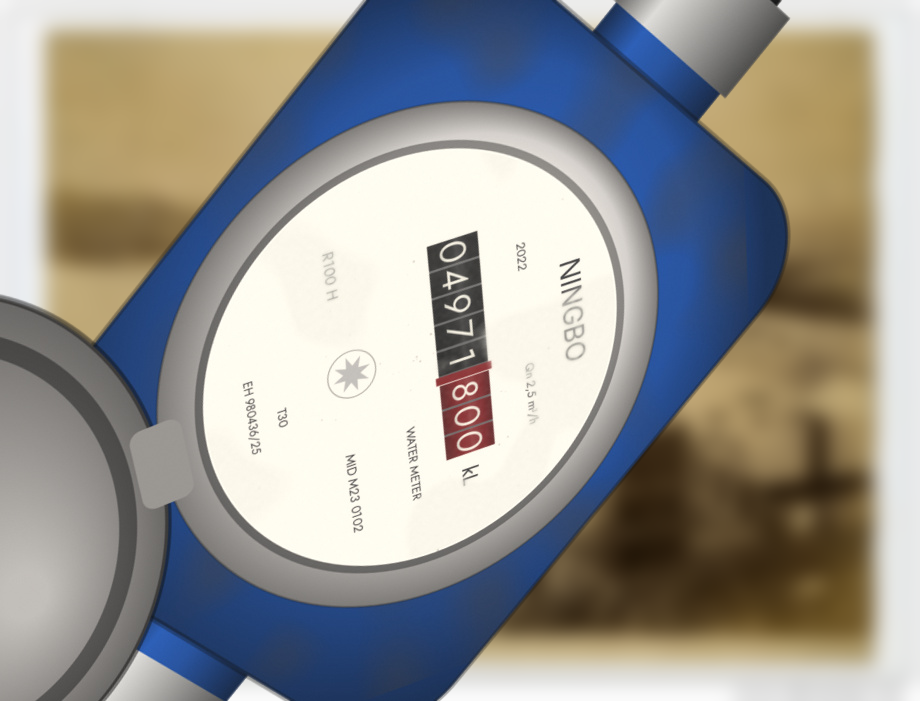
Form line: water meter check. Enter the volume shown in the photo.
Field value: 4971.800 kL
